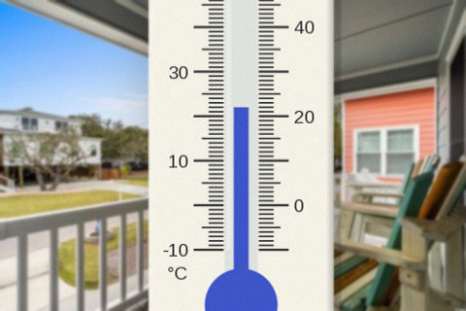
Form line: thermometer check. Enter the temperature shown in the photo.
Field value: 22 °C
